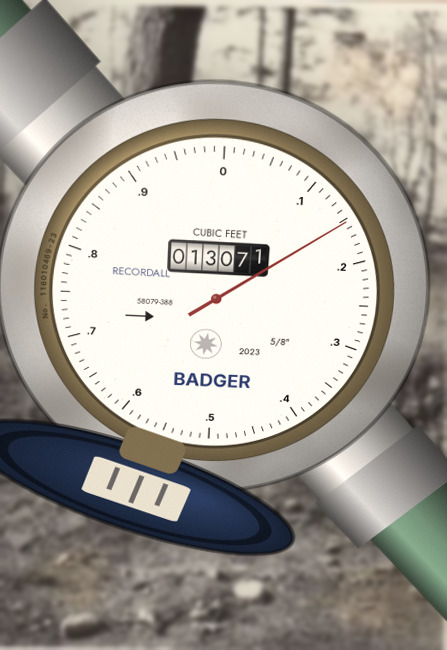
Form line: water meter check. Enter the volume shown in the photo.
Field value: 13071.15 ft³
